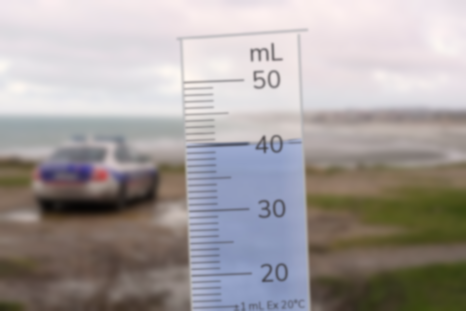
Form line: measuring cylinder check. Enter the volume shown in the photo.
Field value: 40 mL
